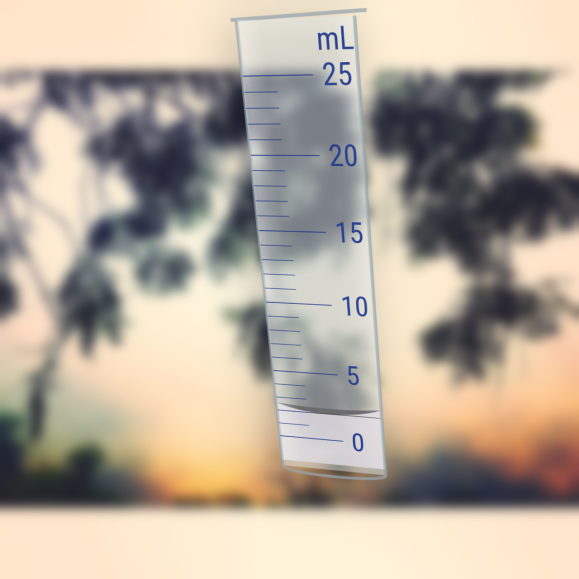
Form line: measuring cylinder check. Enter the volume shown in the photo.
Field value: 2 mL
